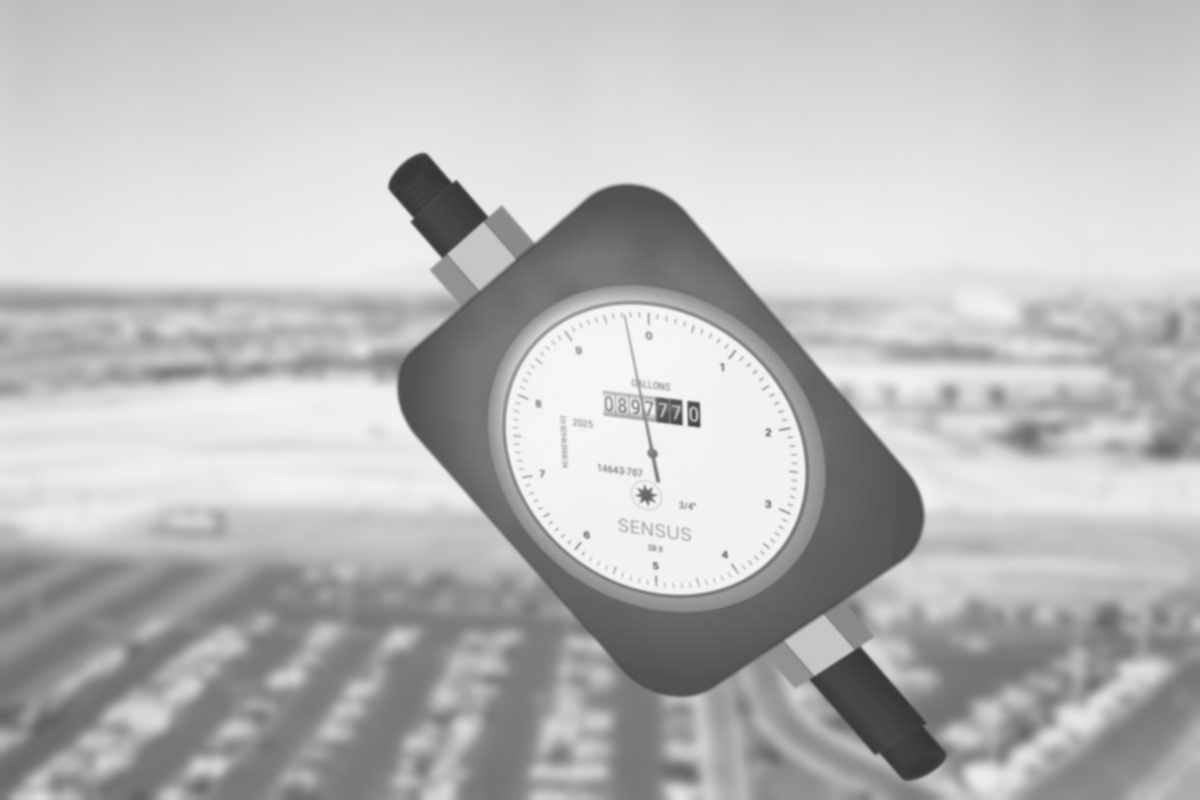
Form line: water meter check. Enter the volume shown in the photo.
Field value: 897769.7 gal
